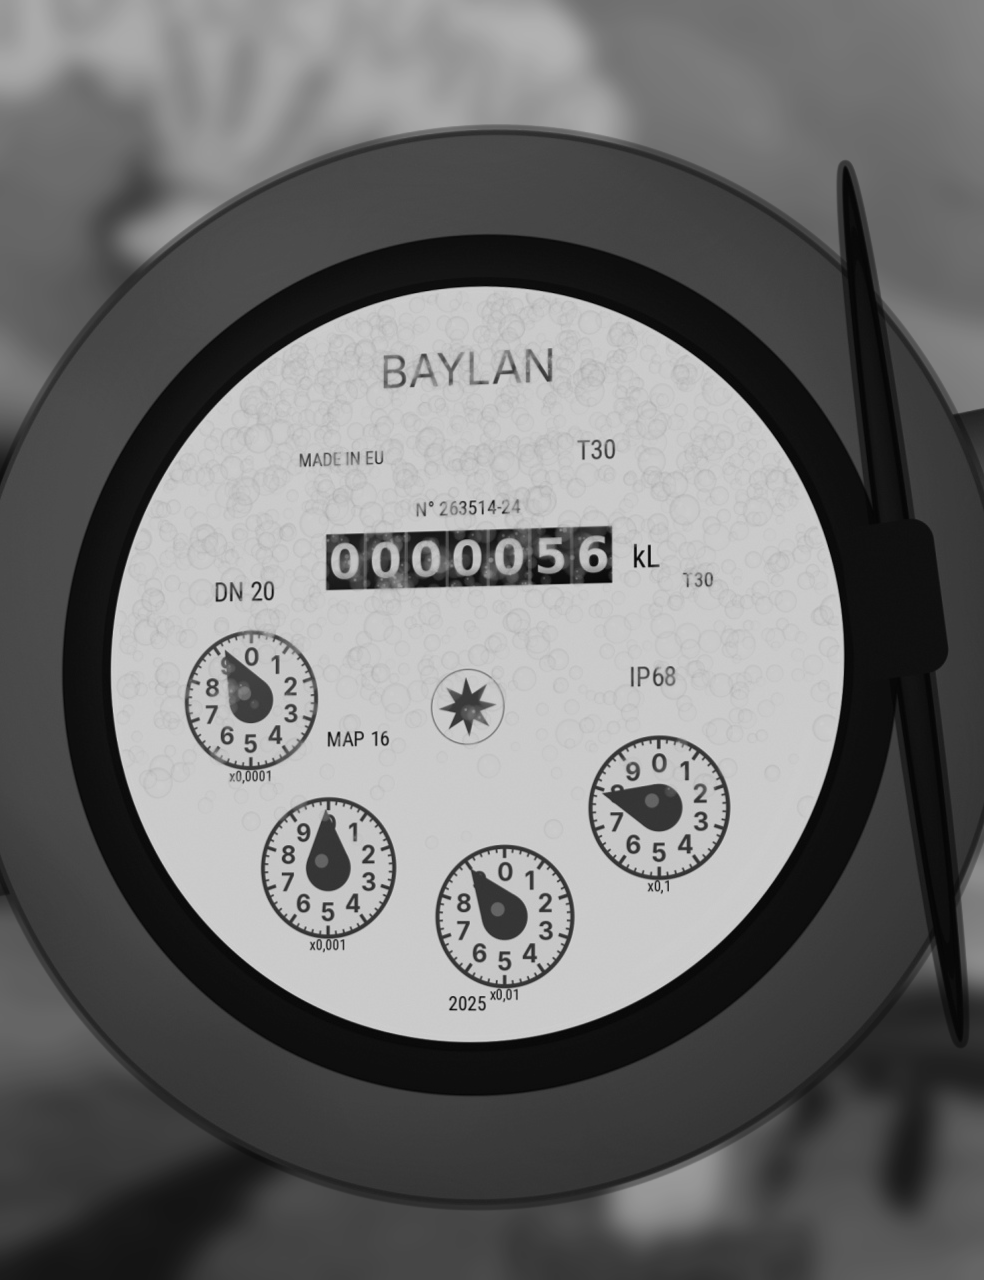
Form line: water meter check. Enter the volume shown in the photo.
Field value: 56.7899 kL
